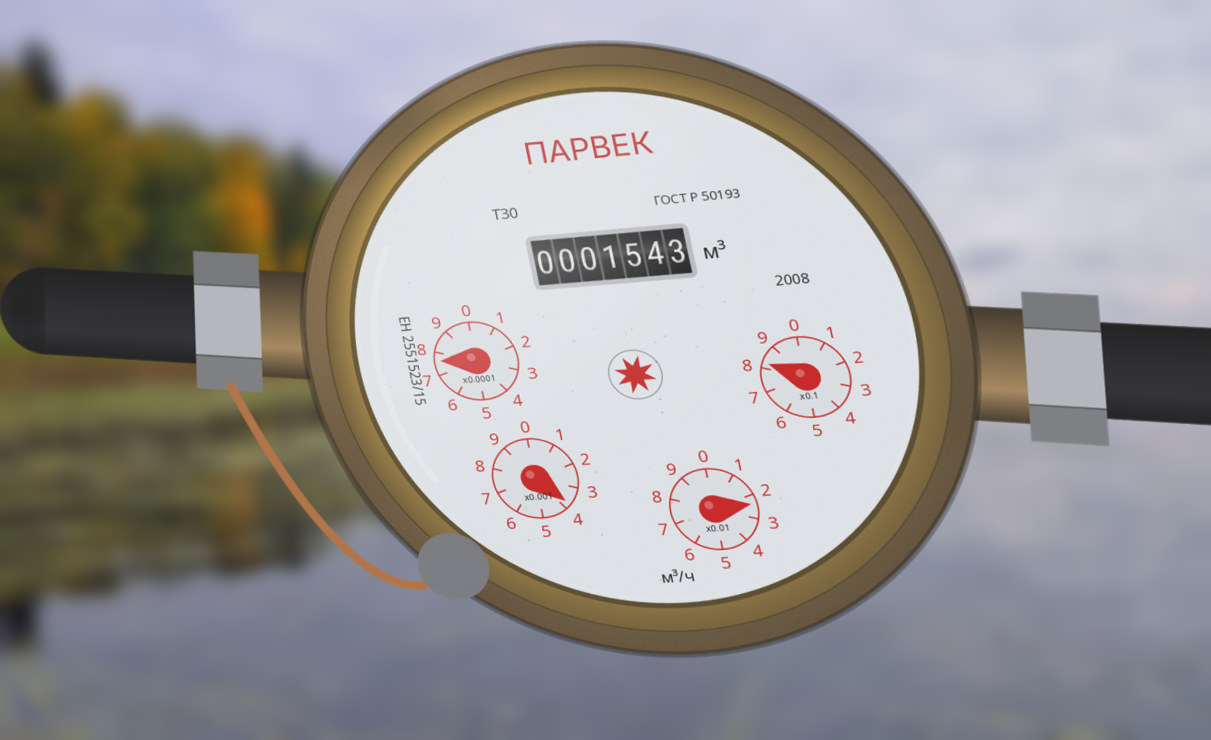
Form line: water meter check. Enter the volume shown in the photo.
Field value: 1543.8237 m³
